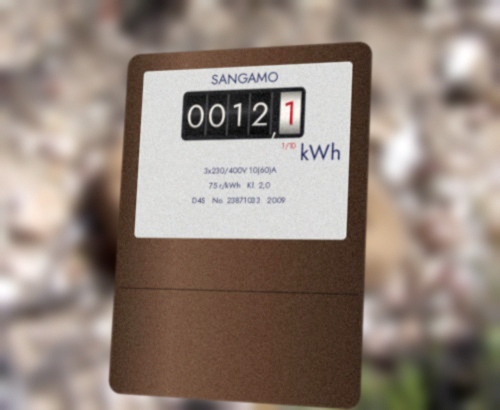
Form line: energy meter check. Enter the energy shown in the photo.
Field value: 12.1 kWh
